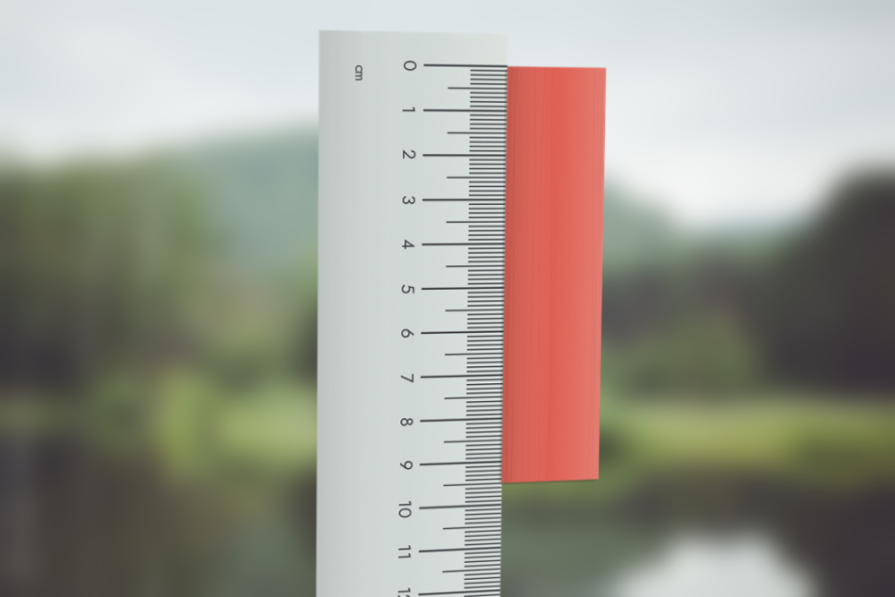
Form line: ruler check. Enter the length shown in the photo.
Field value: 9.5 cm
